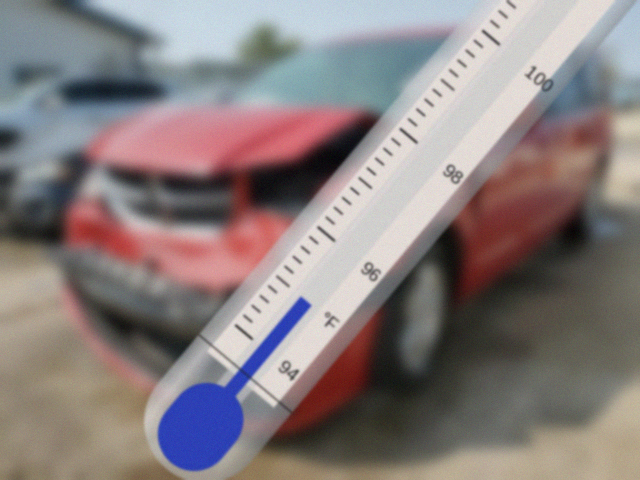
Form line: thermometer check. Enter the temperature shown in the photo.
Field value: 95 °F
